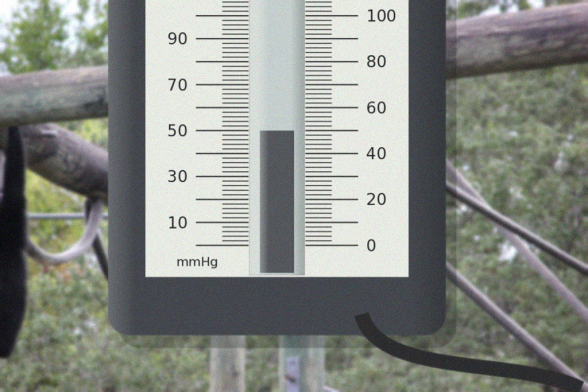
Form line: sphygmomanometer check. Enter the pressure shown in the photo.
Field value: 50 mmHg
